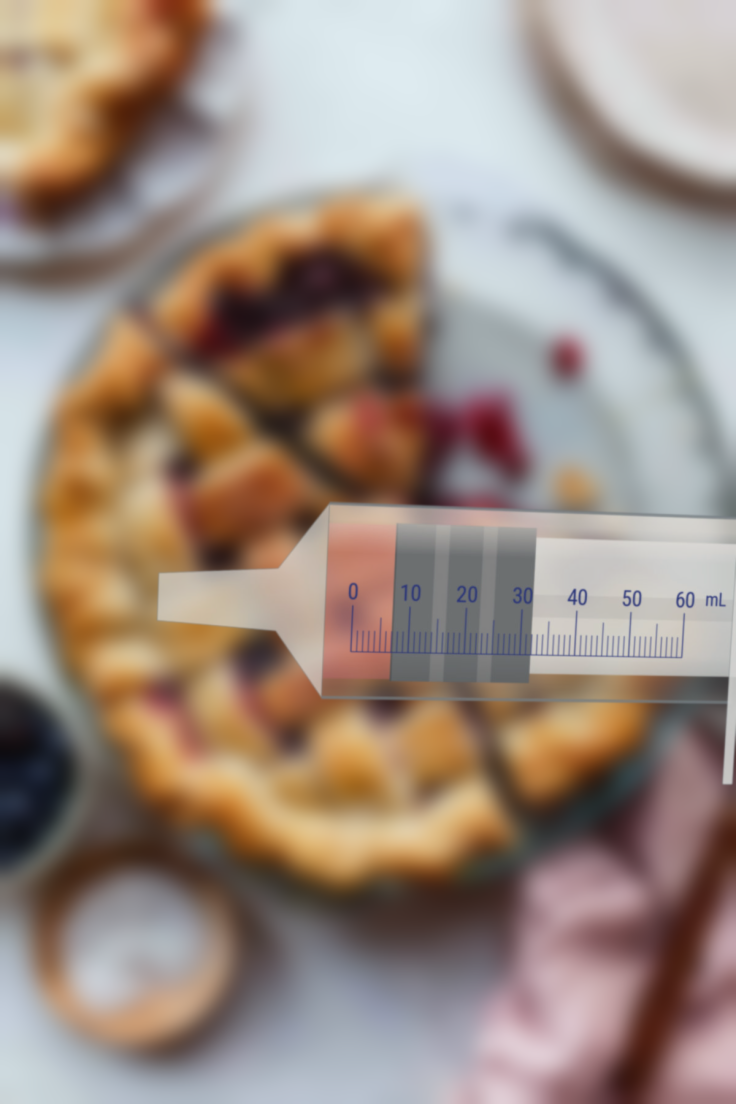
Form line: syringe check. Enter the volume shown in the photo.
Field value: 7 mL
